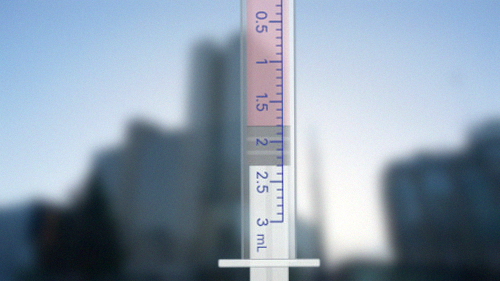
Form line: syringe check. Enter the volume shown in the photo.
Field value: 1.8 mL
